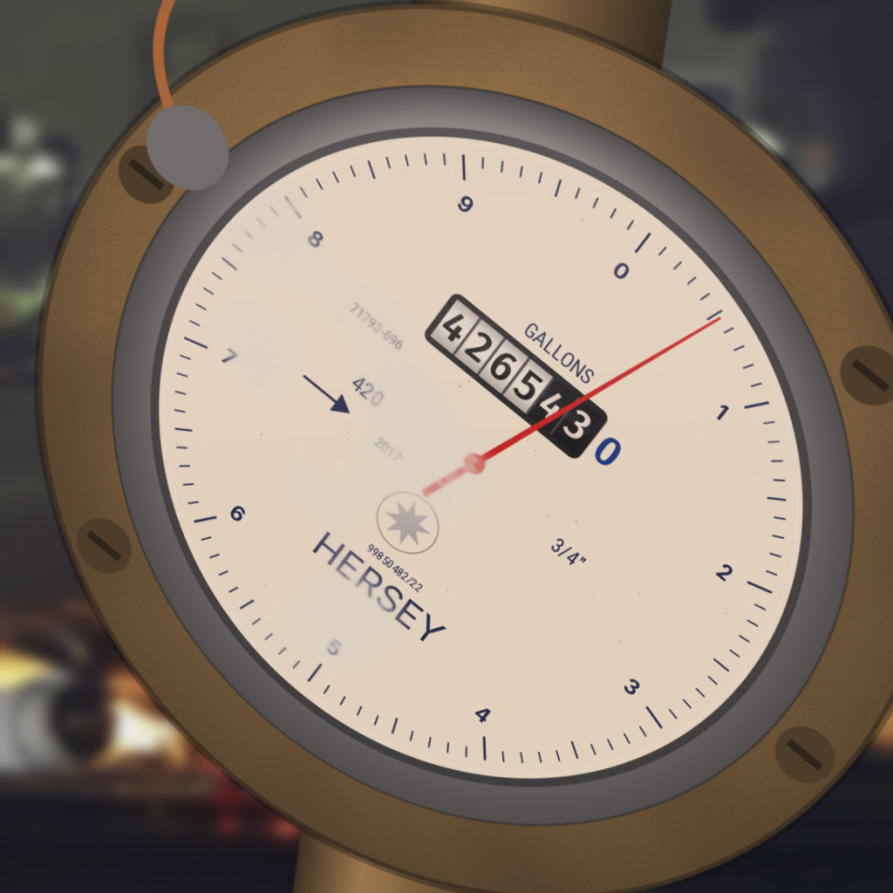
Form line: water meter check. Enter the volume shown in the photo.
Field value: 4265430.5 gal
